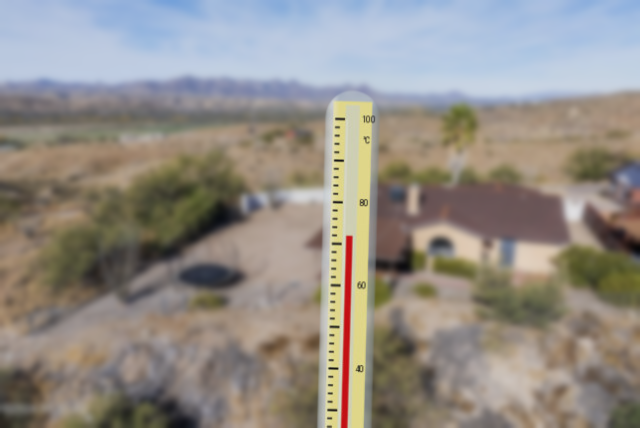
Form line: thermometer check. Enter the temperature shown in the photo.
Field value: 72 °C
